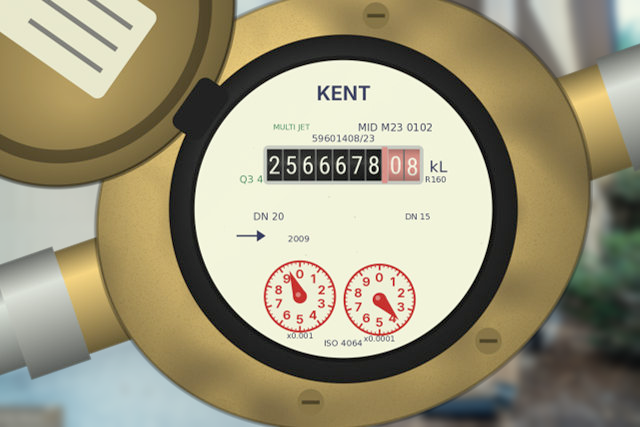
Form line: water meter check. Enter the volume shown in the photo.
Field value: 2566678.0793 kL
